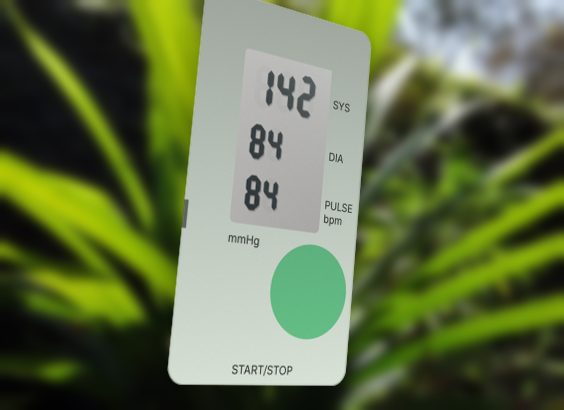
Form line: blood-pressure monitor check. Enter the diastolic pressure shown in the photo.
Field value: 84 mmHg
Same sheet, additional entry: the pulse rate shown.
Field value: 84 bpm
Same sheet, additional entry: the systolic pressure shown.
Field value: 142 mmHg
